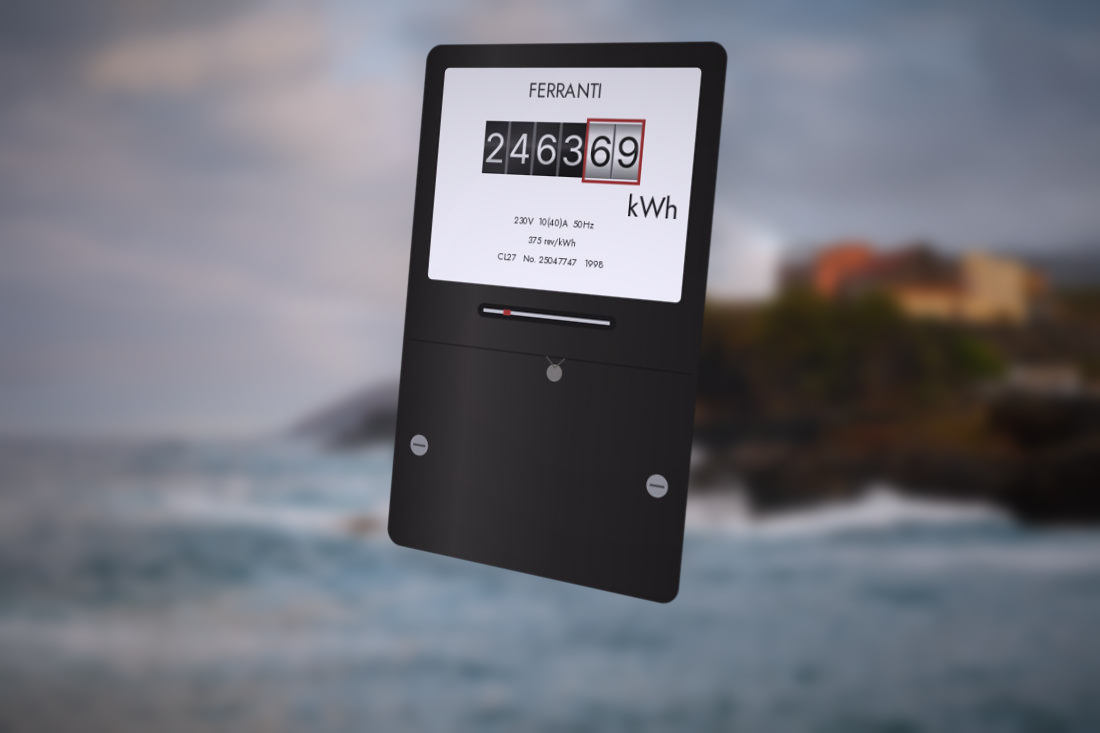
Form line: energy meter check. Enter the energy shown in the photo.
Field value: 2463.69 kWh
